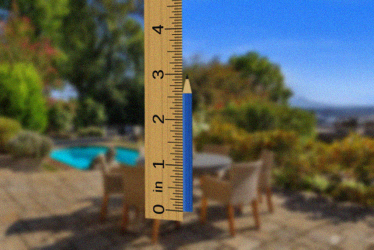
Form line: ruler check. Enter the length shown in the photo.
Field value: 3 in
